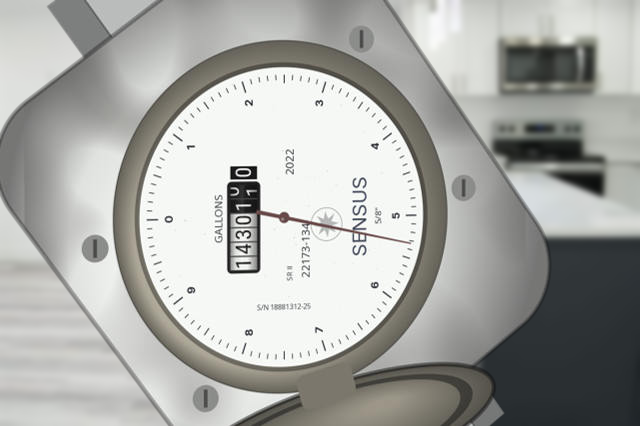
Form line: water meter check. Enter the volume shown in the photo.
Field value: 1430105.3 gal
